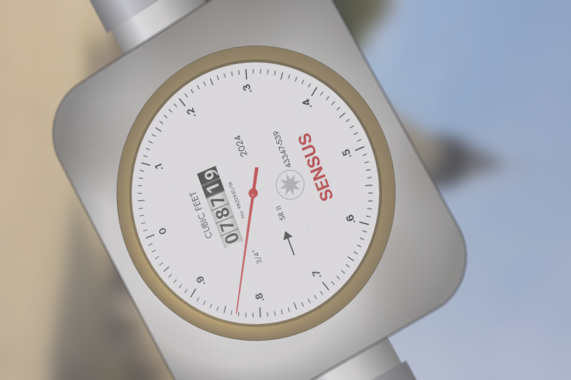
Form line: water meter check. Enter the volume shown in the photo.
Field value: 78718.83 ft³
